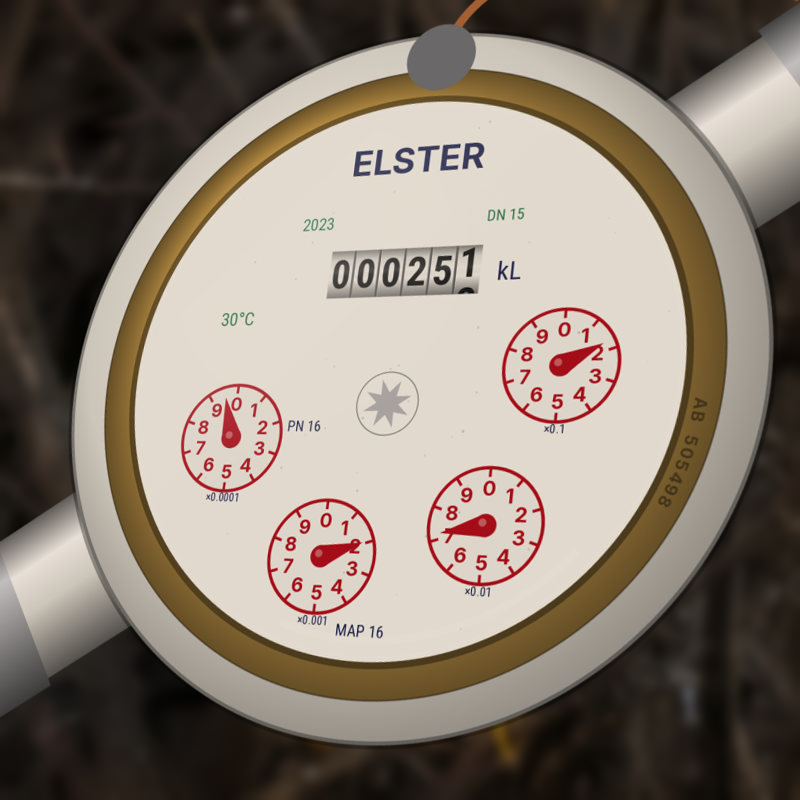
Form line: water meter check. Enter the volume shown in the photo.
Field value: 251.1719 kL
